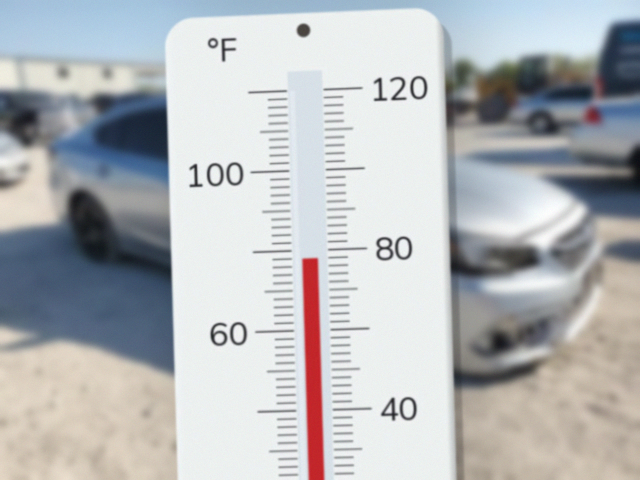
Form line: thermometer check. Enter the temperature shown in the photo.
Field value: 78 °F
